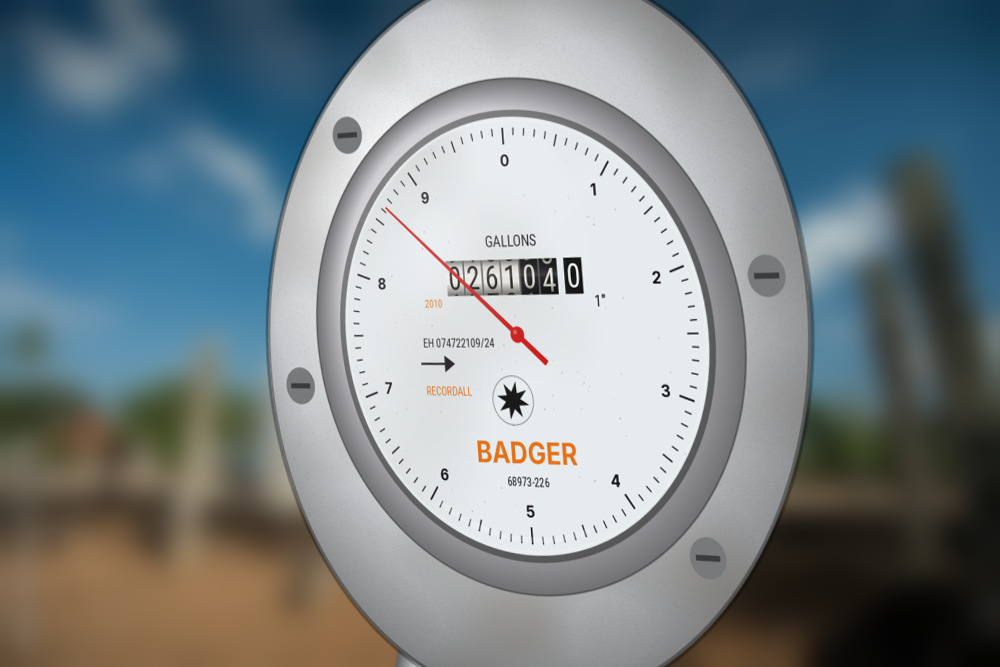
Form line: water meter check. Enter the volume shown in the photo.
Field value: 261038.6 gal
